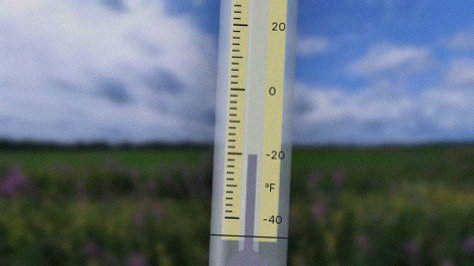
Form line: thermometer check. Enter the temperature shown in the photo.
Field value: -20 °F
